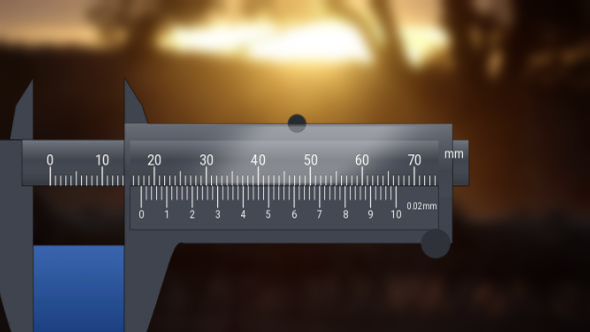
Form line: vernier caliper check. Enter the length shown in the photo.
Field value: 17.5 mm
